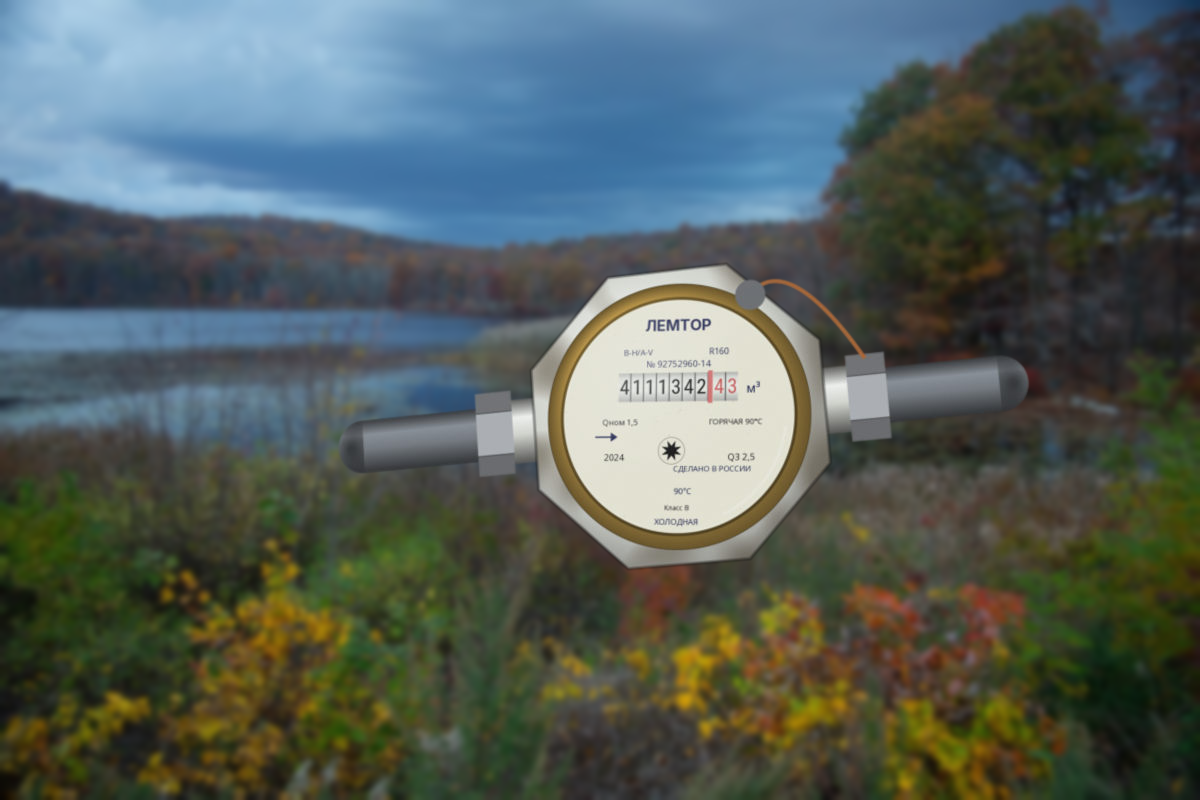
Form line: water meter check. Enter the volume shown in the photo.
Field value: 4111342.43 m³
